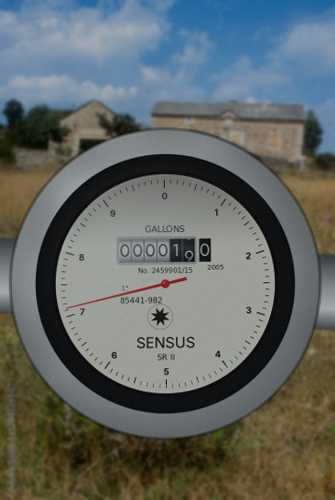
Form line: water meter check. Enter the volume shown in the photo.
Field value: 187.1 gal
